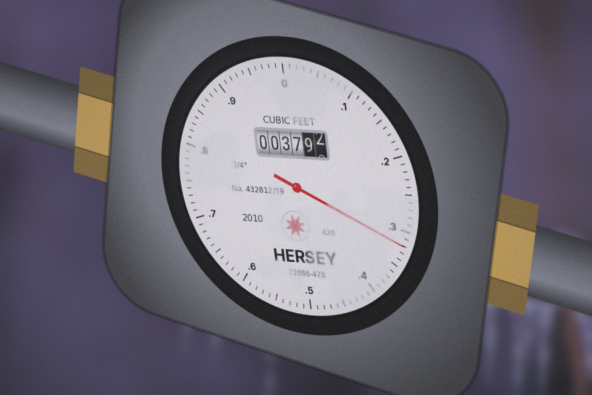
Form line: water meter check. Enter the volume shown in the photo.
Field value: 3792.32 ft³
